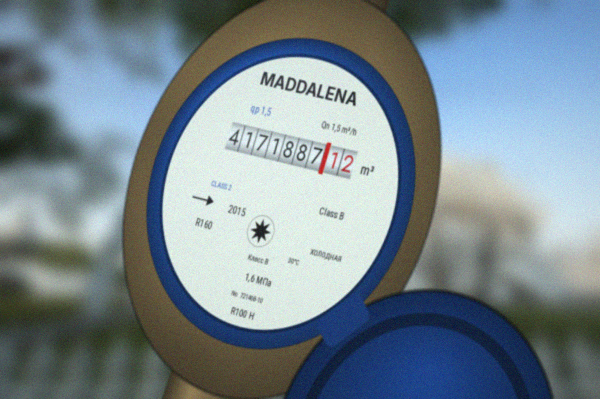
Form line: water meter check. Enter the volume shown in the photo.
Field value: 4171887.12 m³
